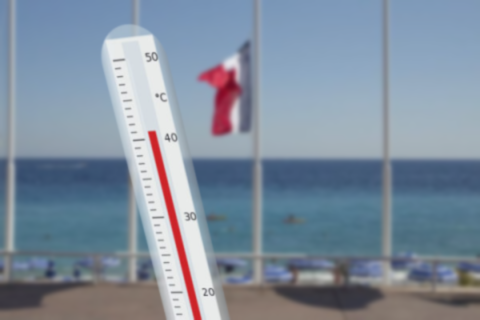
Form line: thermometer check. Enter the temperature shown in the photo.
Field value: 41 °C
